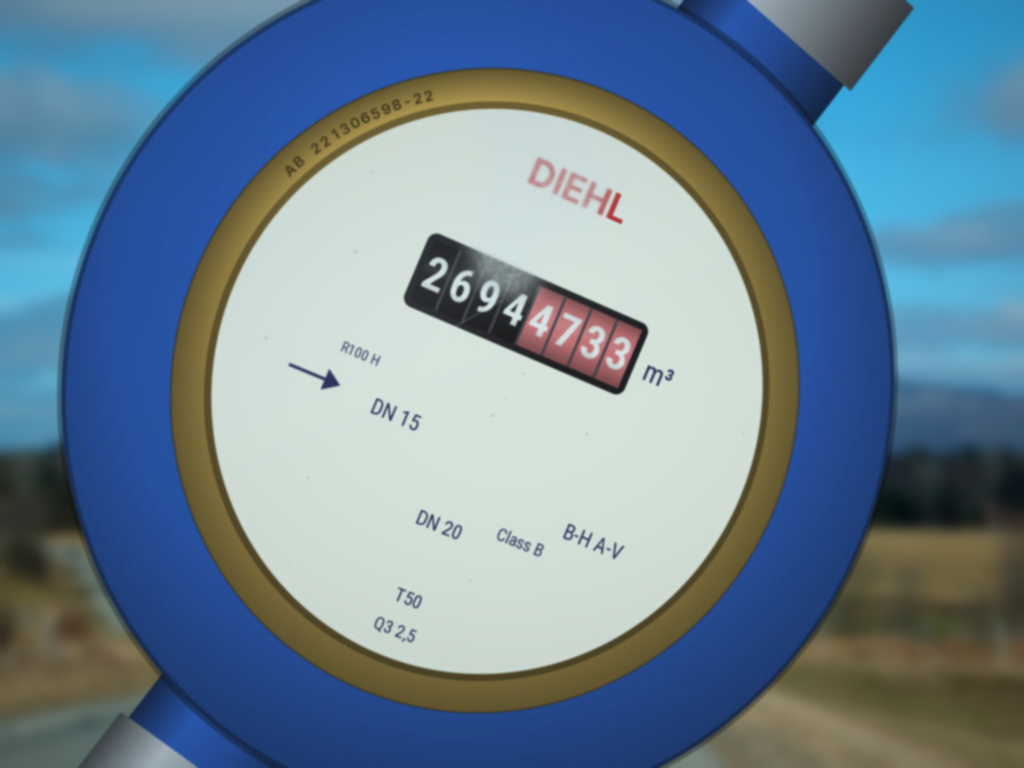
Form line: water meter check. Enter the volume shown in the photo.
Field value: 2694.4733 m³
